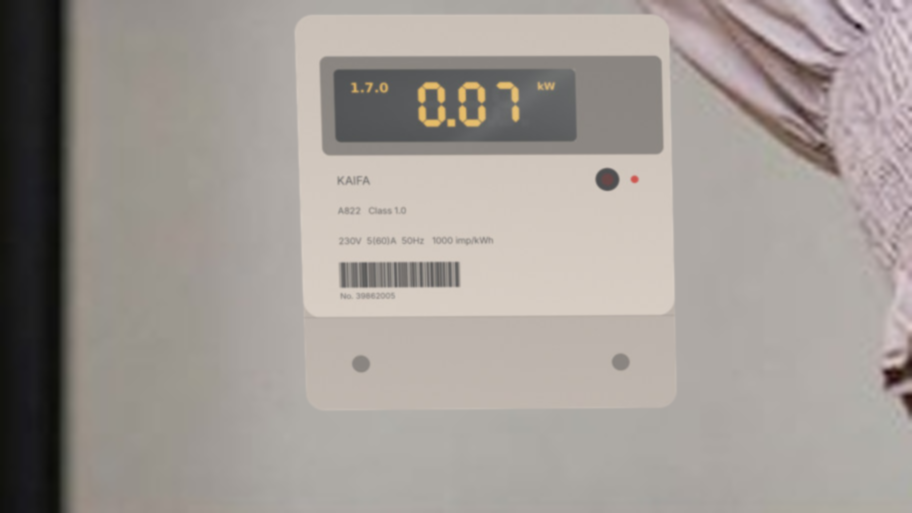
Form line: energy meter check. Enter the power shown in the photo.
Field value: 0.07 kW
